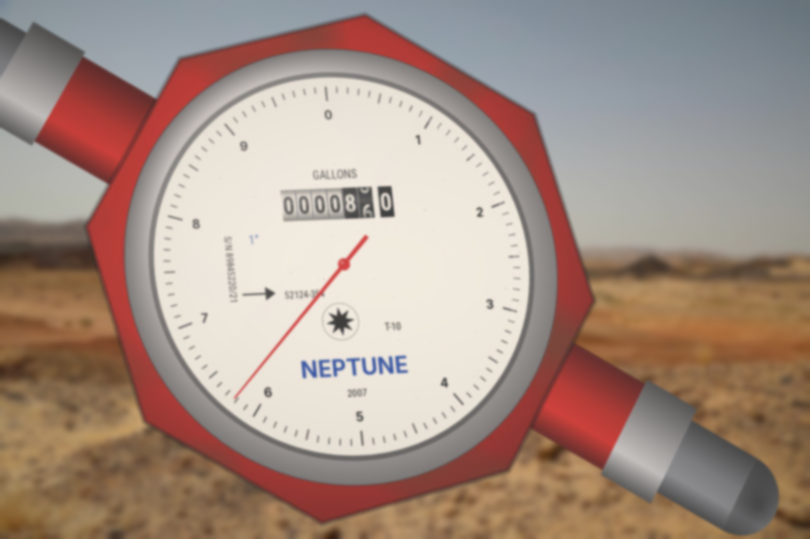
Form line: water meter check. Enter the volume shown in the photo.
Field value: 856.2 gal
